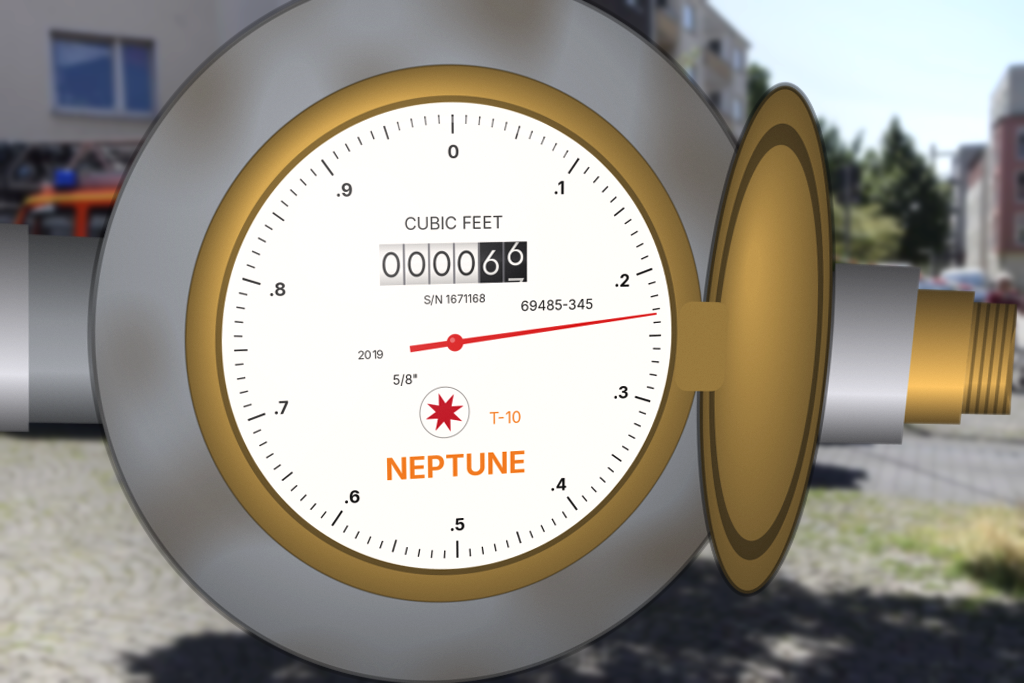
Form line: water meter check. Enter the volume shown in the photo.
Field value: 66.23 ft³
